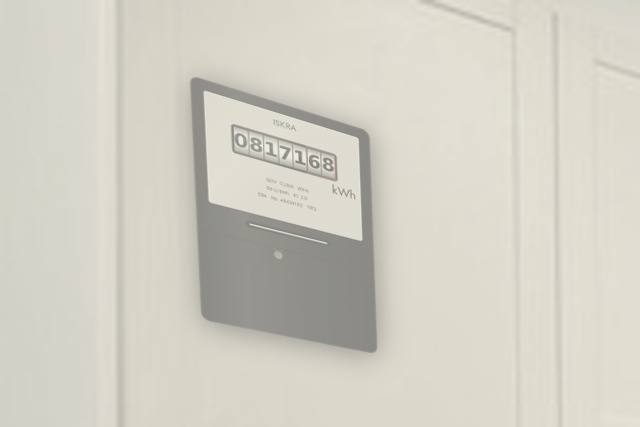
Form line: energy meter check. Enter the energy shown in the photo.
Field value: 8171.68 kWh
